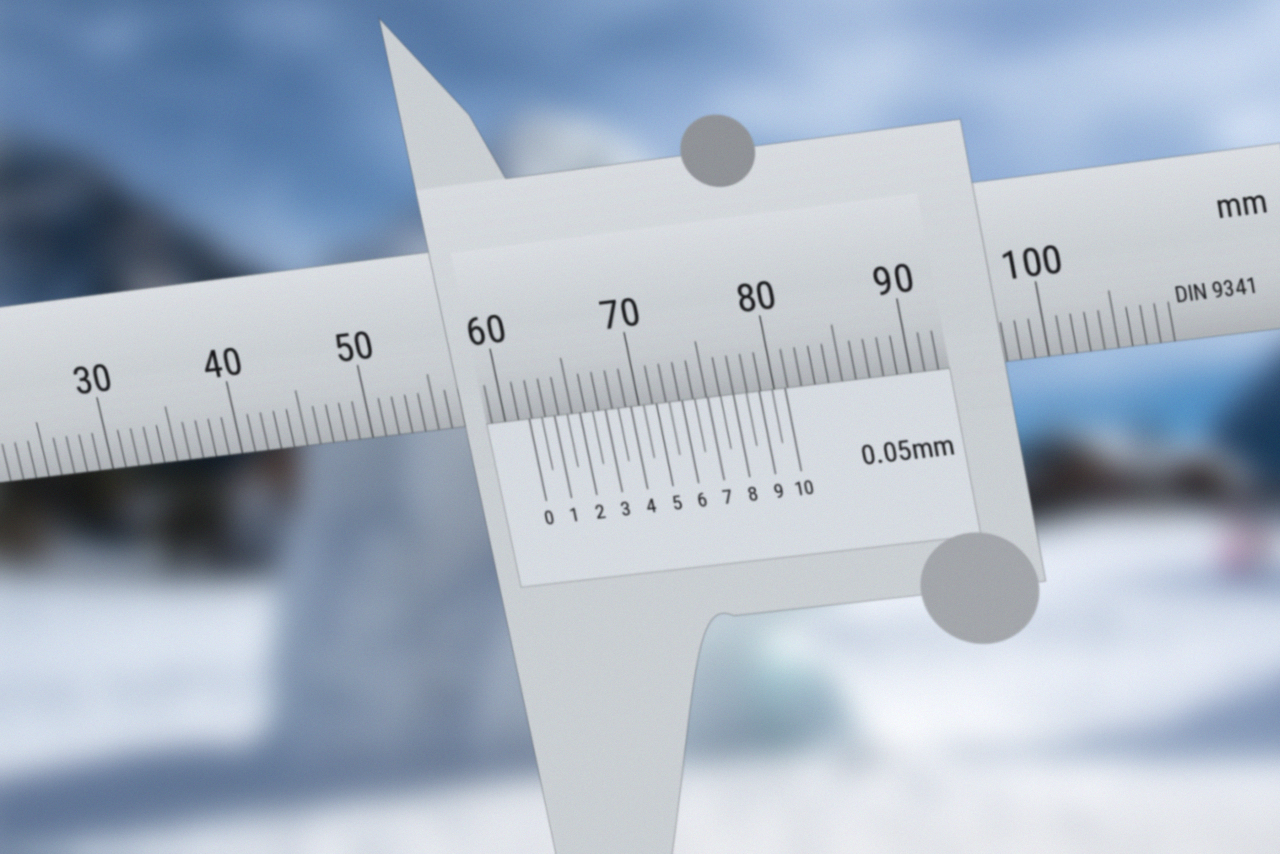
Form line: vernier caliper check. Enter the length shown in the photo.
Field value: 61.8 mm
